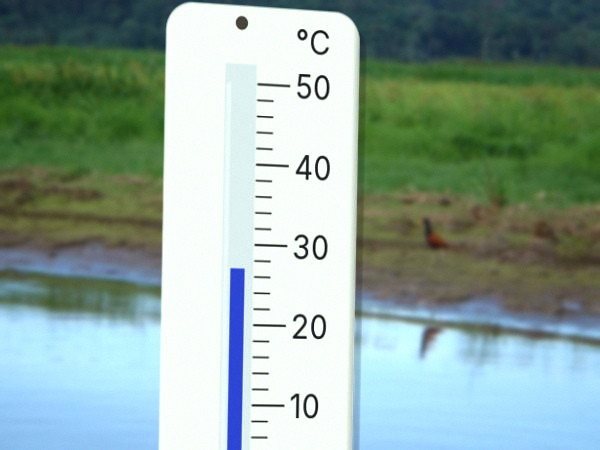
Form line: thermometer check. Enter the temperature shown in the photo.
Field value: 27 °C
